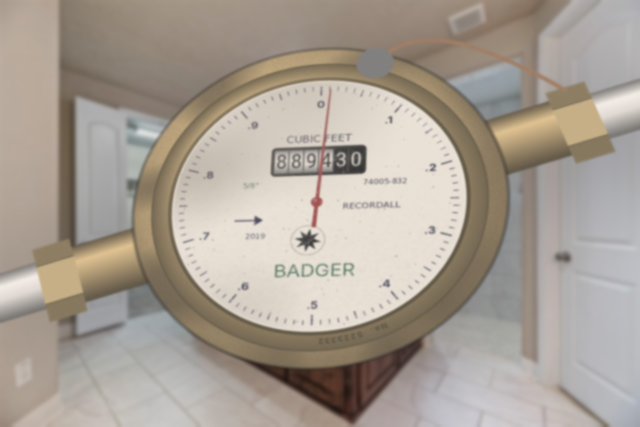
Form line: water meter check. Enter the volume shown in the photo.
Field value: 889430.01 ft³
